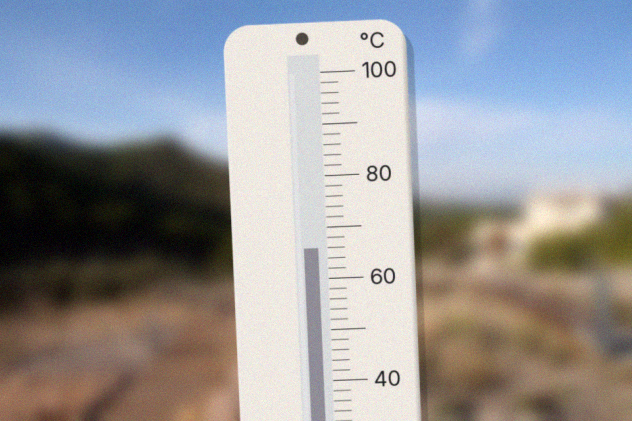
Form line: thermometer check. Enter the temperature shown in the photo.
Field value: 66 °C
